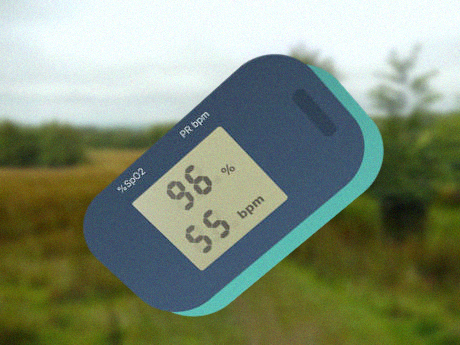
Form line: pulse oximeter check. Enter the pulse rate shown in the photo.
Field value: 55 bpm
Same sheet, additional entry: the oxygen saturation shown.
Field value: 96 %
